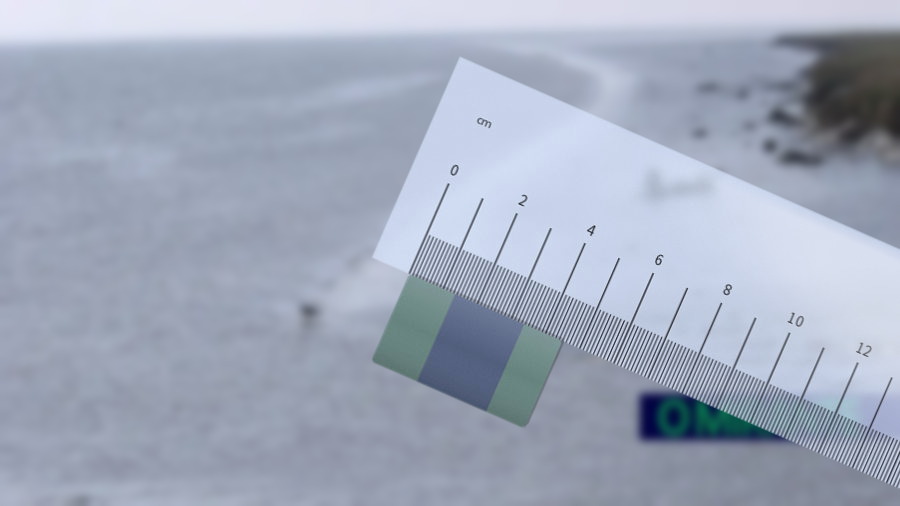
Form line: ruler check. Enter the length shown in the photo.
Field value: 4.5 cm
